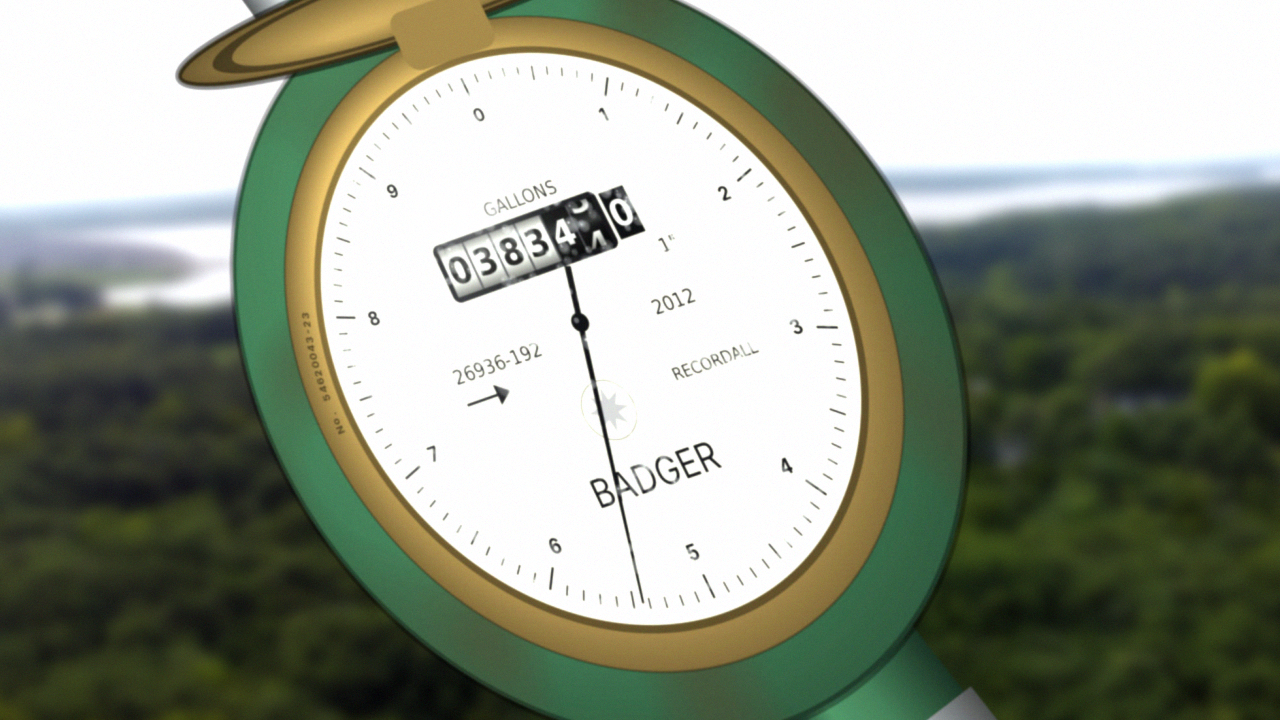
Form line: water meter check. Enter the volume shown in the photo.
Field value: 383435.4 gal
